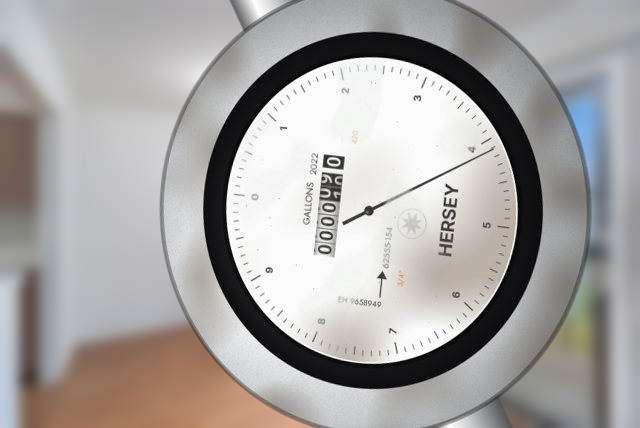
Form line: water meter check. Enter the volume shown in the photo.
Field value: 94.1 gal
